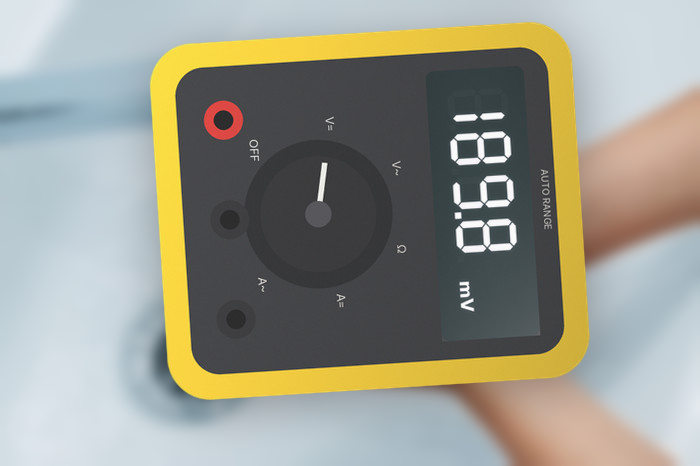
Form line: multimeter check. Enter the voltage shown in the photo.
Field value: 189.8 mV
